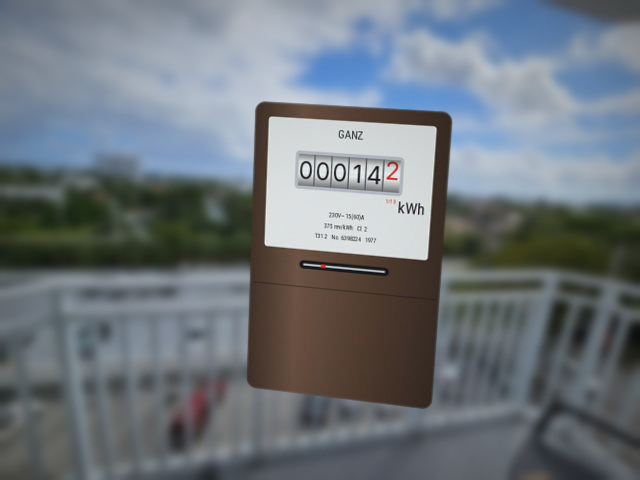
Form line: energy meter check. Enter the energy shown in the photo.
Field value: 14.2 kWh
